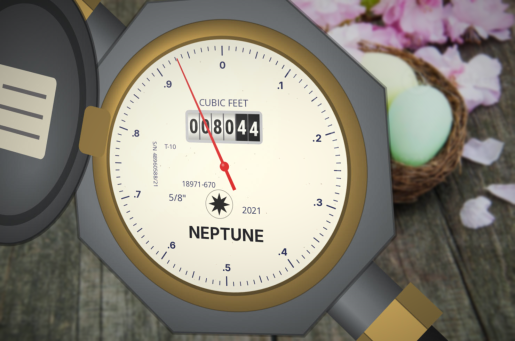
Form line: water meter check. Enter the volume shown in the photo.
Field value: 8043.93 ft³
